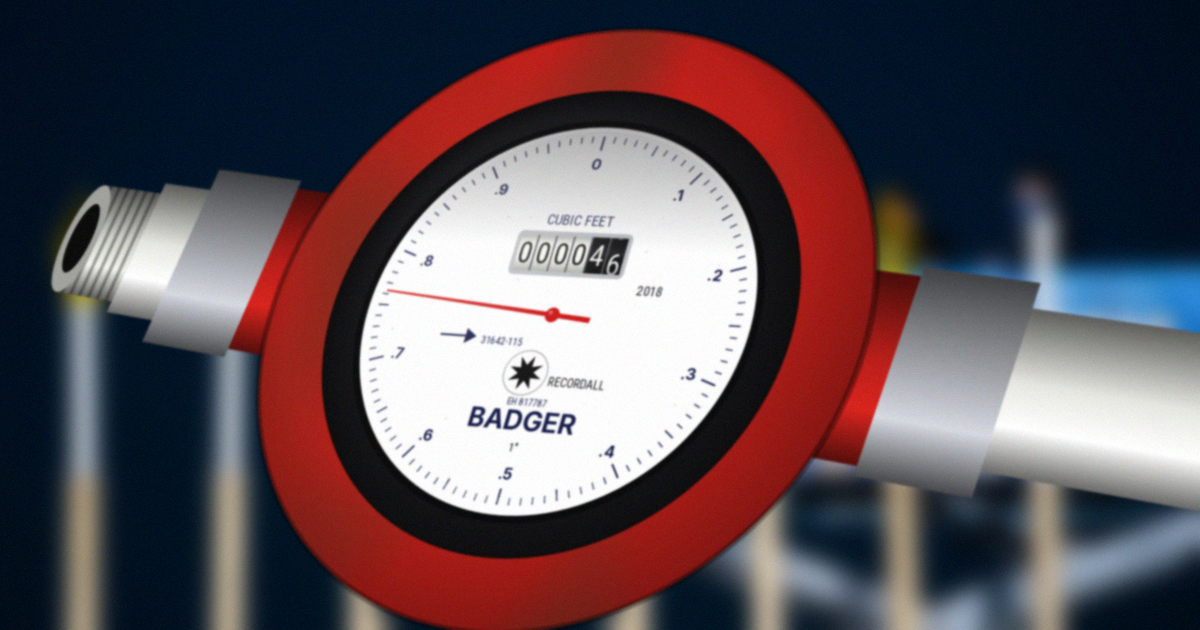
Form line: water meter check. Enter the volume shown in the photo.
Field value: 45.76 ft³
